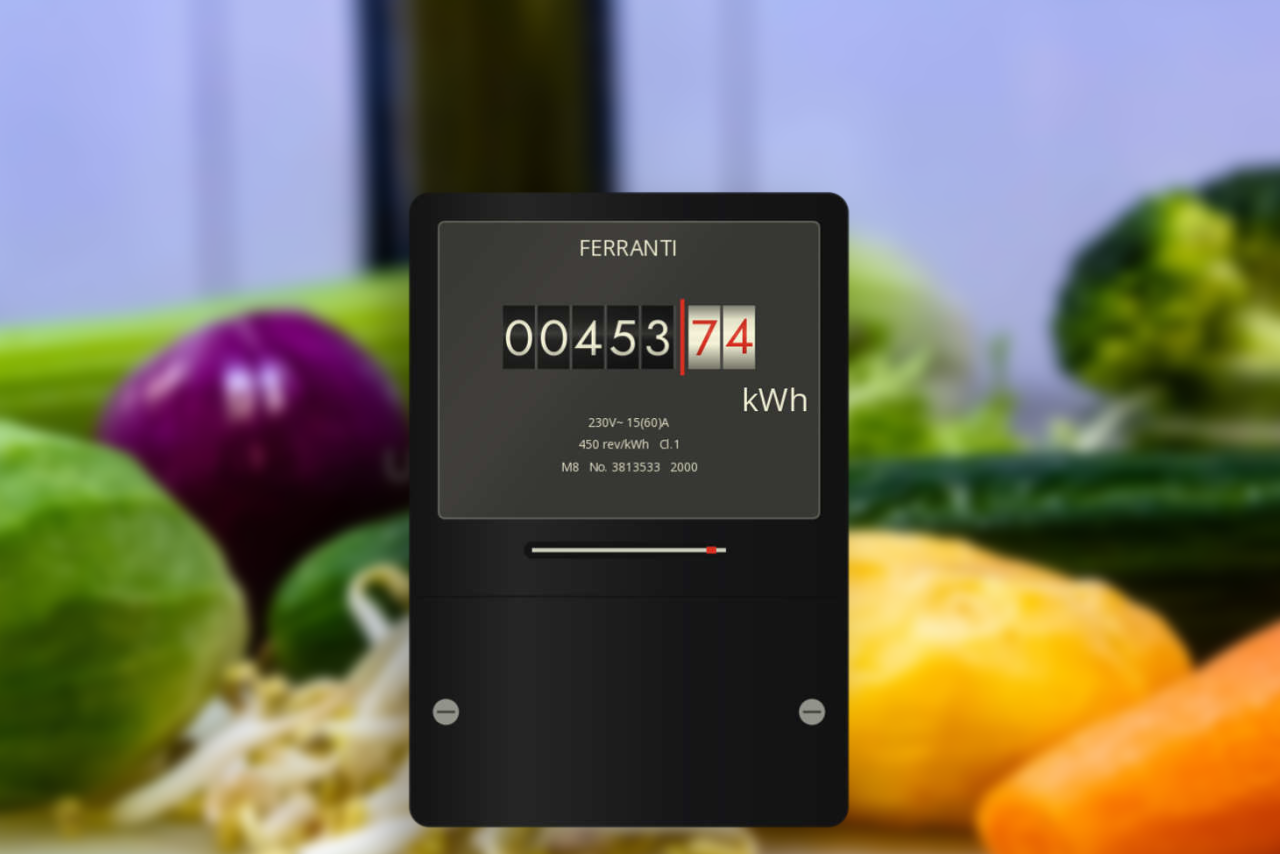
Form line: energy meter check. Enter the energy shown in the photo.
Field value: 453.74 kWh
